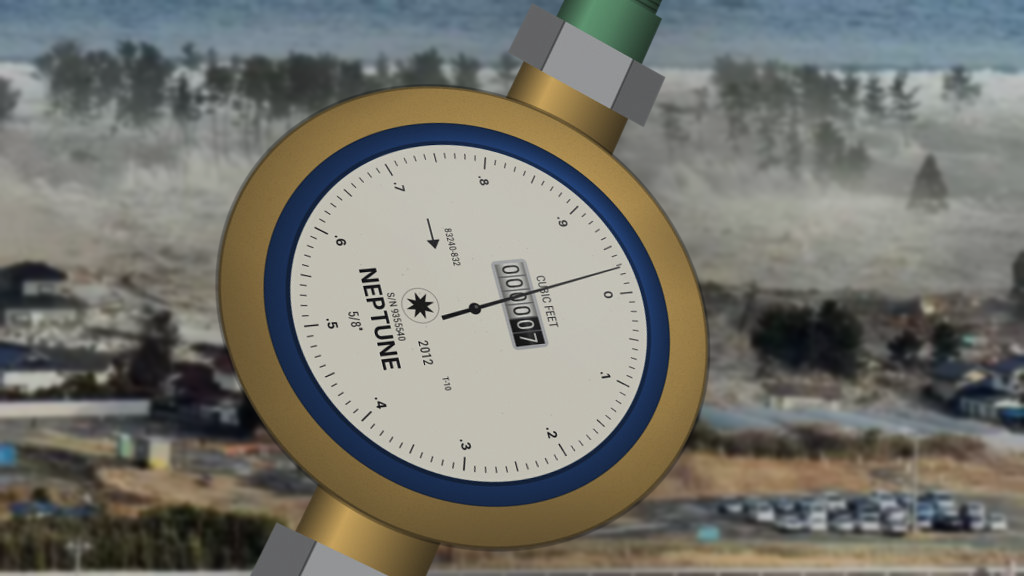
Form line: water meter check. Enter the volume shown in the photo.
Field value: 6.97 ft³
